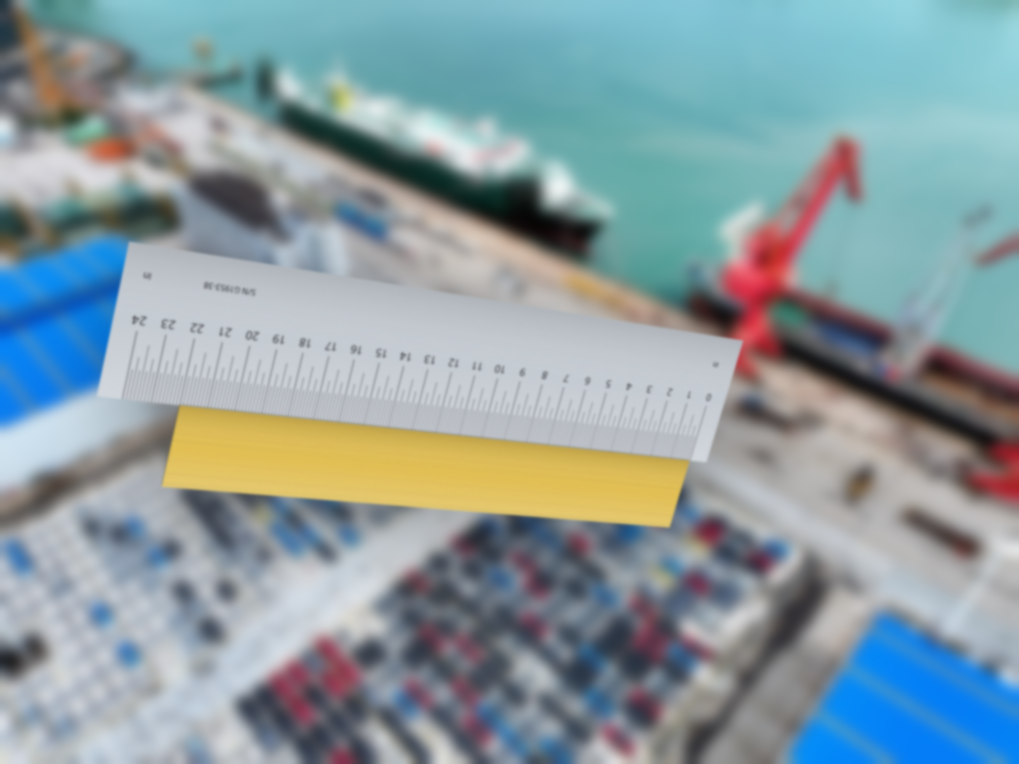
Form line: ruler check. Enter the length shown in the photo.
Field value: 22 in
